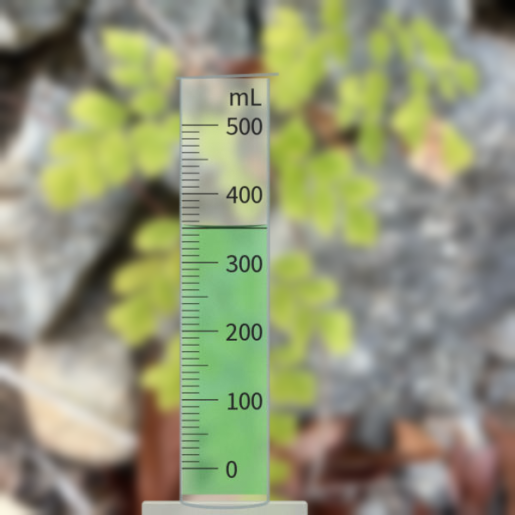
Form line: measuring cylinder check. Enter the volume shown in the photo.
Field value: 350 mL
